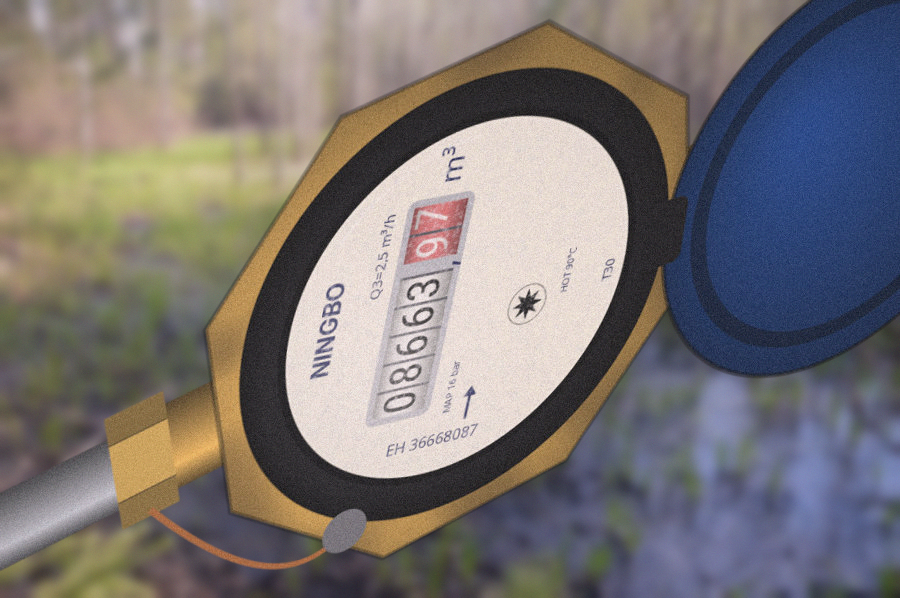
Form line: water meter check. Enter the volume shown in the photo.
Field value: 8663.97 m³
